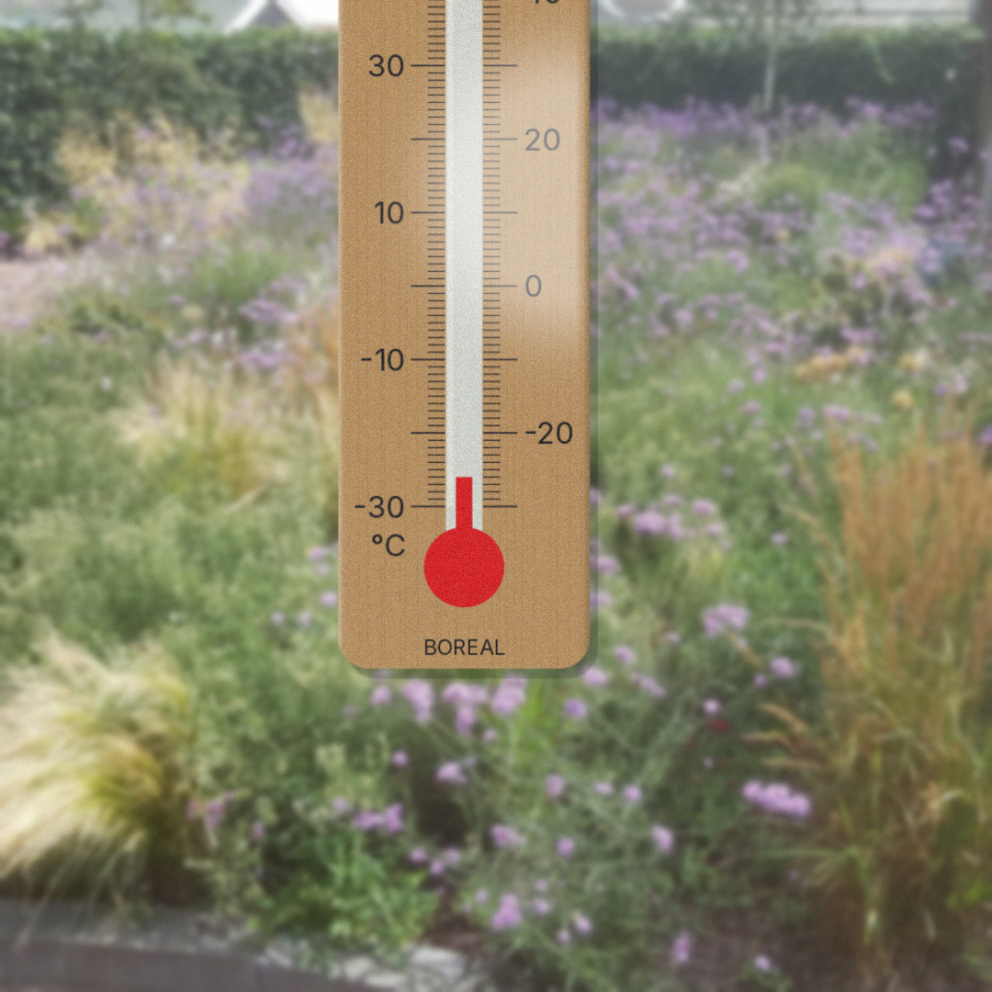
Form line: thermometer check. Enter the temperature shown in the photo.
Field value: -26 °C
